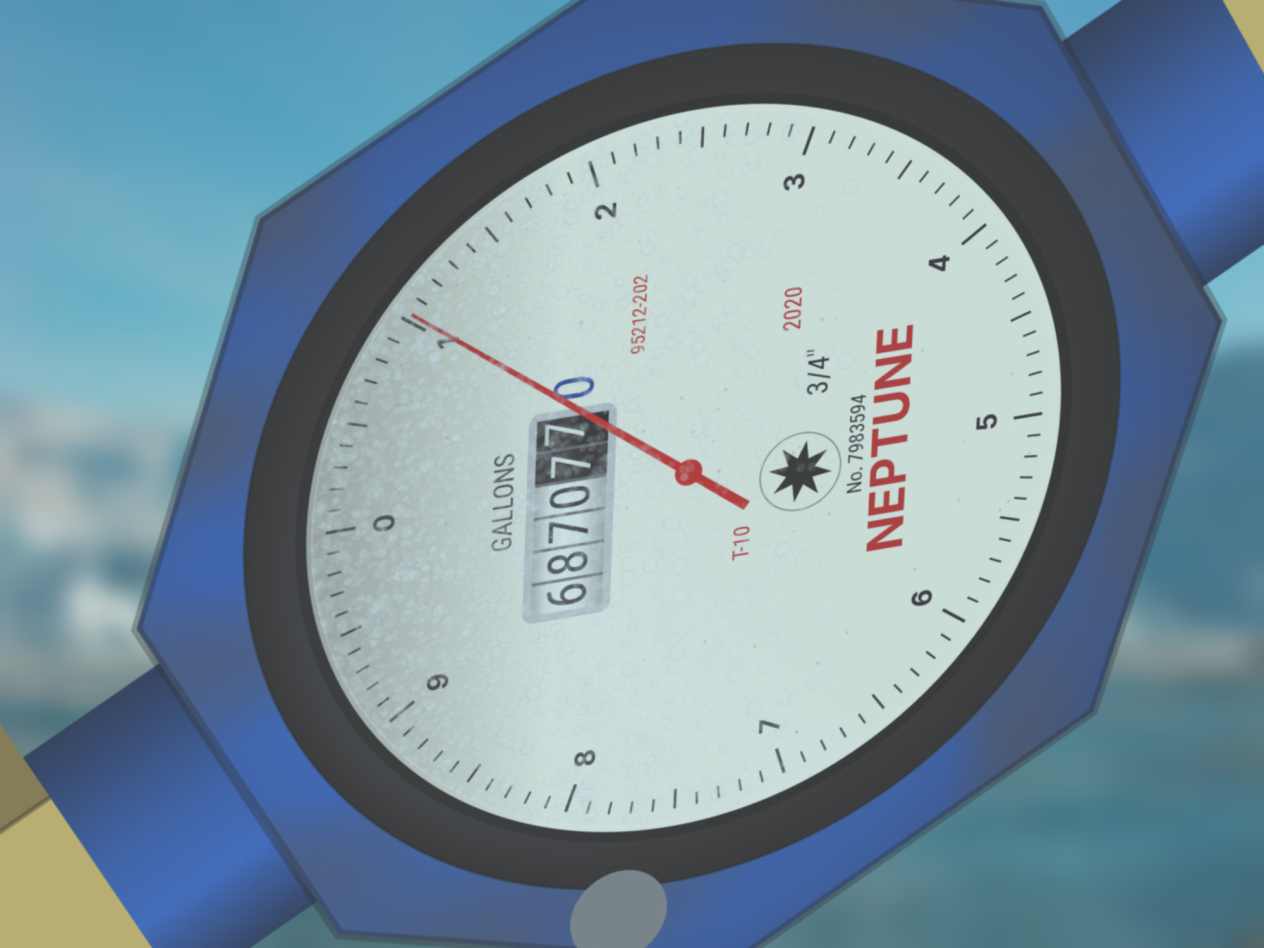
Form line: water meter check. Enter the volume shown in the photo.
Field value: 6870771.0 gal
